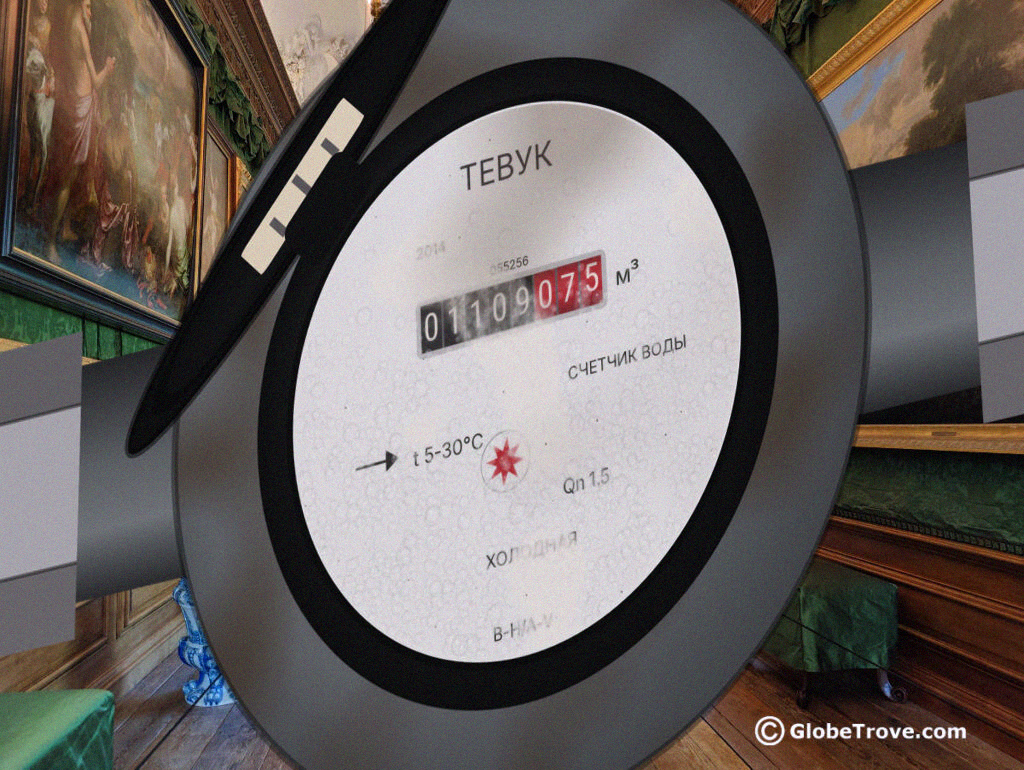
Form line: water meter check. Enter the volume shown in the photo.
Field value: 1109.075 m³
